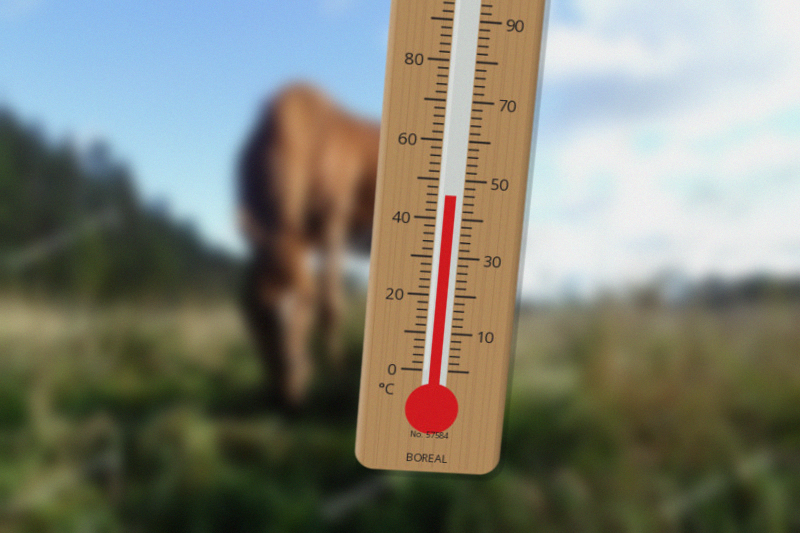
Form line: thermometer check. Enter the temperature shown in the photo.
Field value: 46 °C
